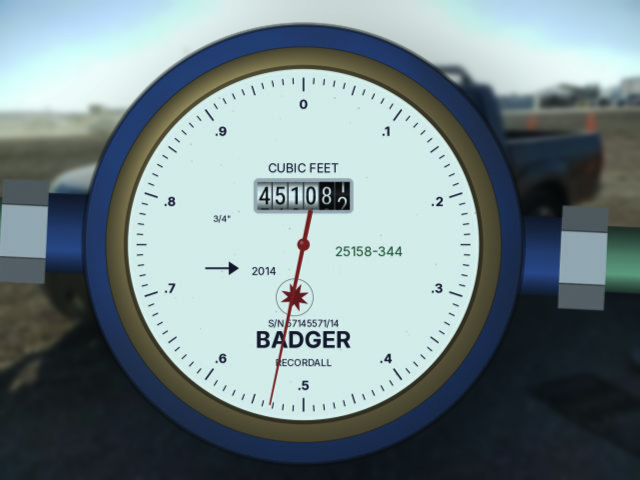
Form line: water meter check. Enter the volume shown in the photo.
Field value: 451081.53 ft³
